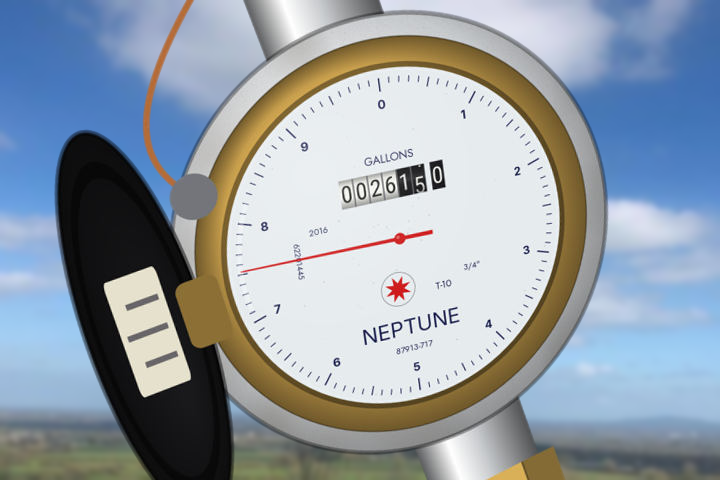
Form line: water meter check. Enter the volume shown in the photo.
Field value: 26147.5 gal
